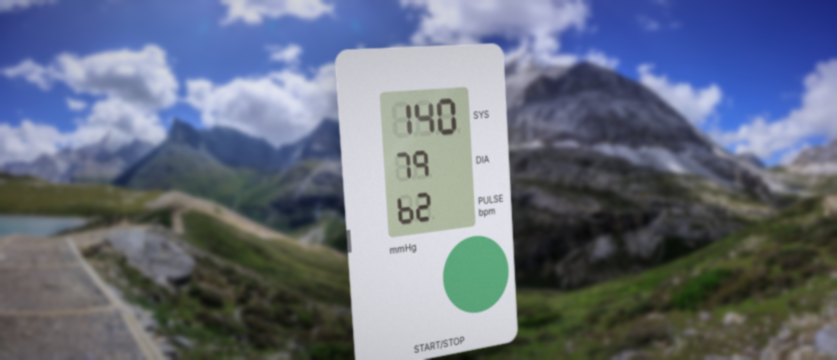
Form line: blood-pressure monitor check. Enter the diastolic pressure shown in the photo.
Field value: 79 mmHg
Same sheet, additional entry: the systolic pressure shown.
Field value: 140 mmHg
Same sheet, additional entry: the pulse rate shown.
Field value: 62 bpm
